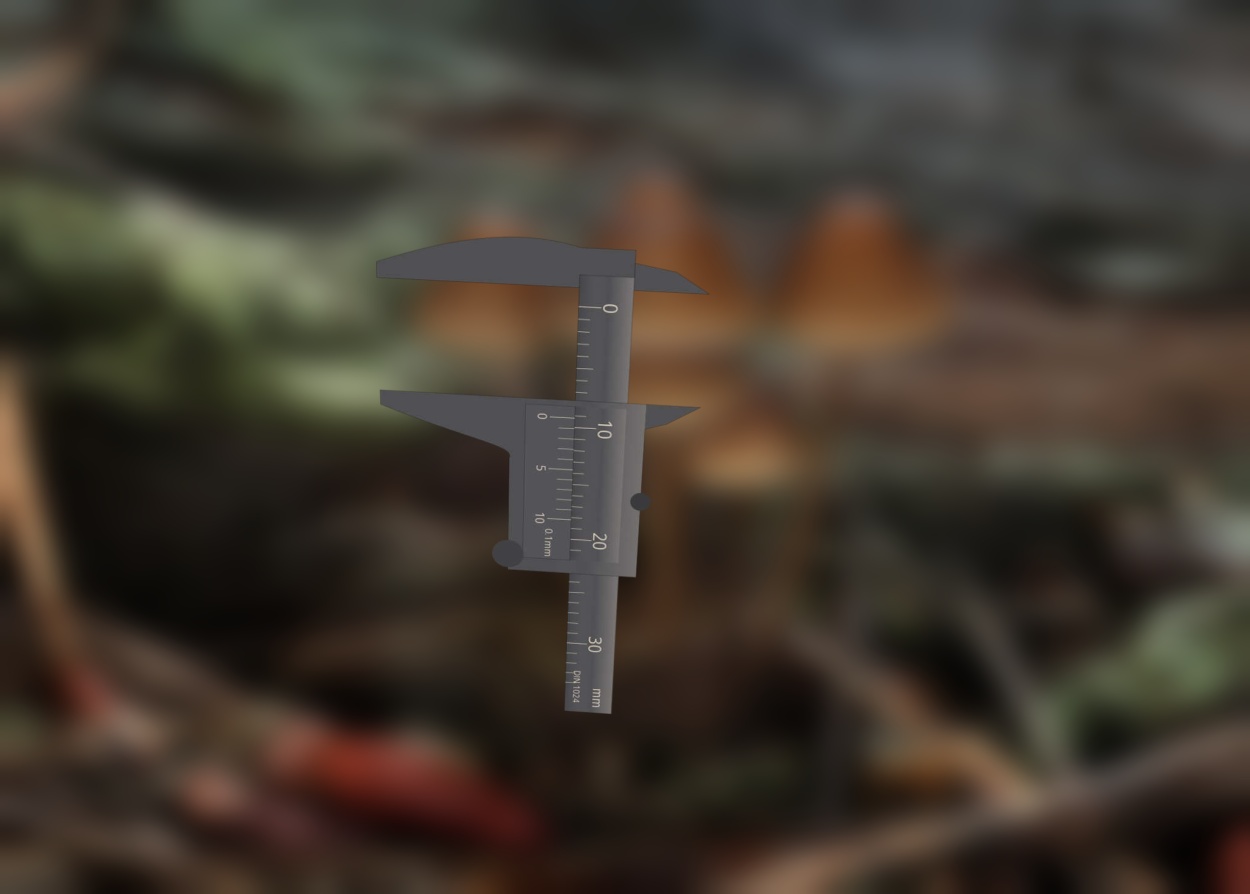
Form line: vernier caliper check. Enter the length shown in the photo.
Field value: 9.2 mm
